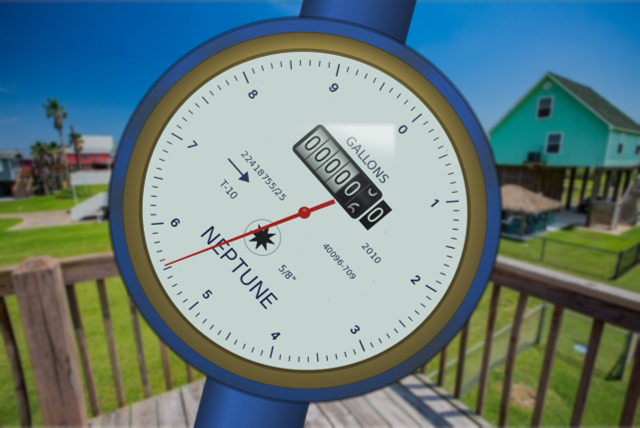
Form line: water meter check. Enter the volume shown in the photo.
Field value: 55.5 gal
